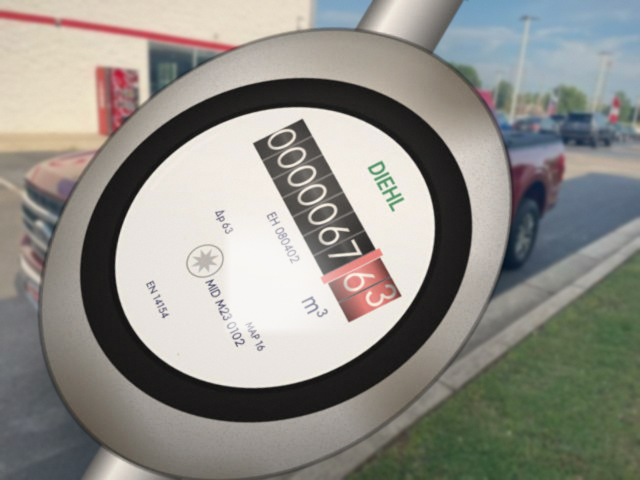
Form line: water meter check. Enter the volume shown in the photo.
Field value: 67.63 m³
